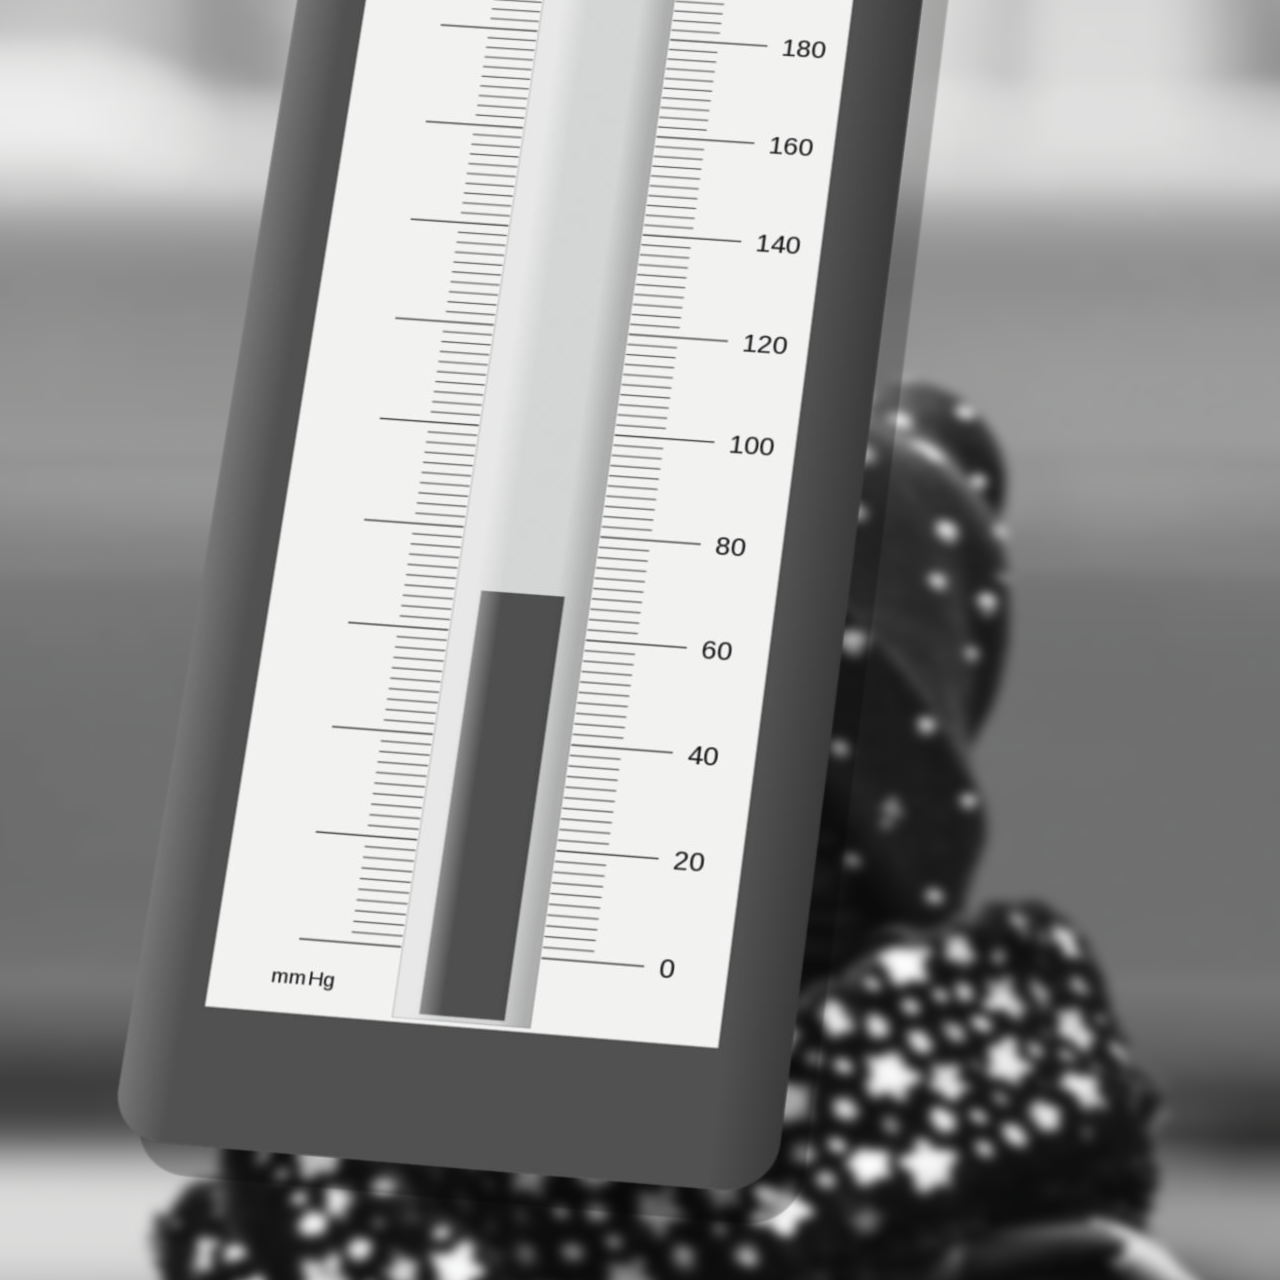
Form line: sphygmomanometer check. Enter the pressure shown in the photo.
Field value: 68 mmHg
